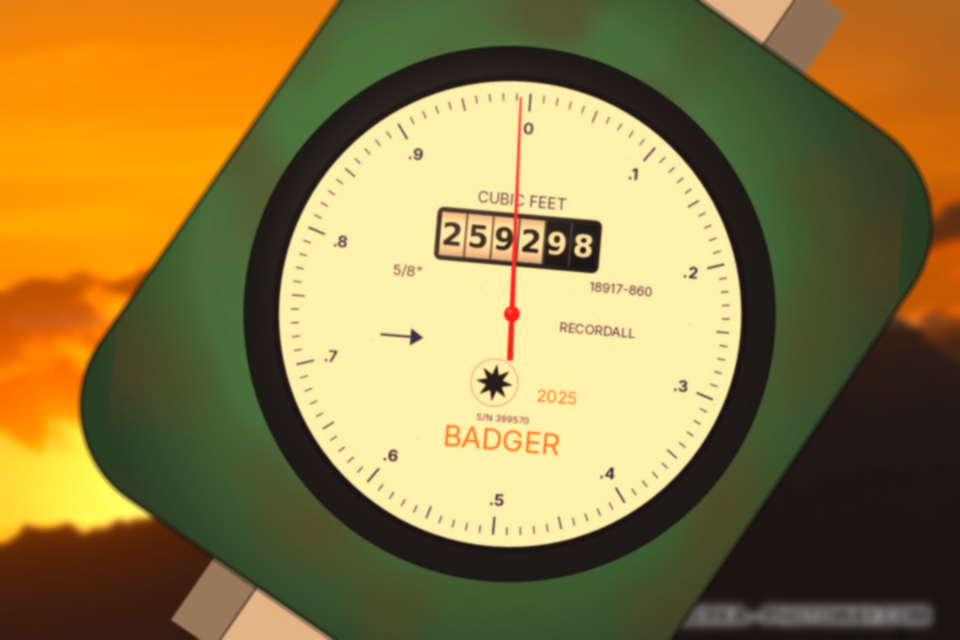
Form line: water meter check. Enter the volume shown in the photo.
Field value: 259297.99 ft³
